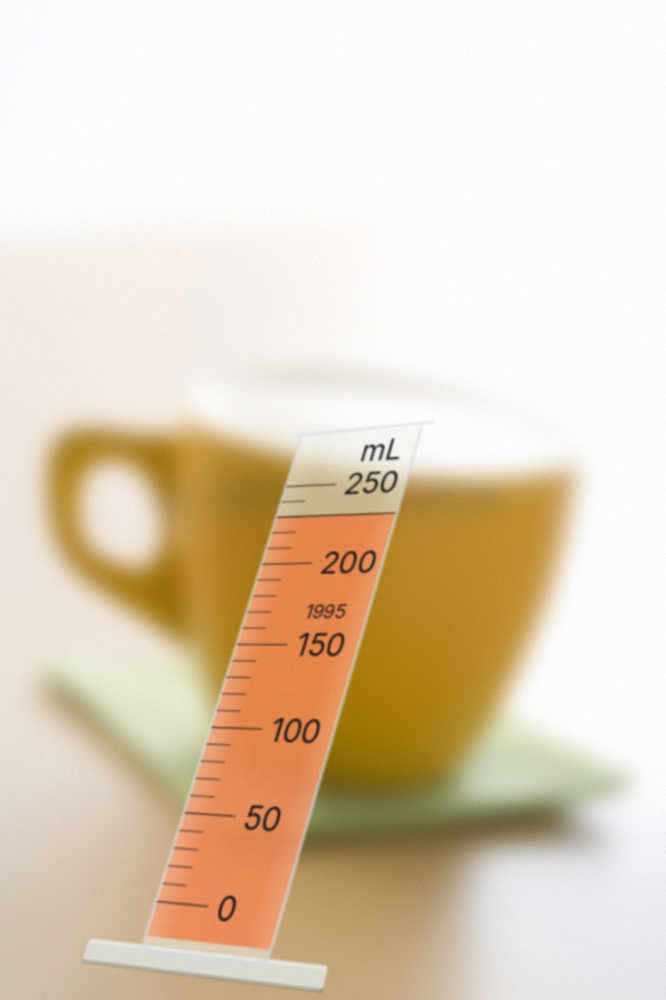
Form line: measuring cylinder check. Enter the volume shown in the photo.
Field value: 230 mL
